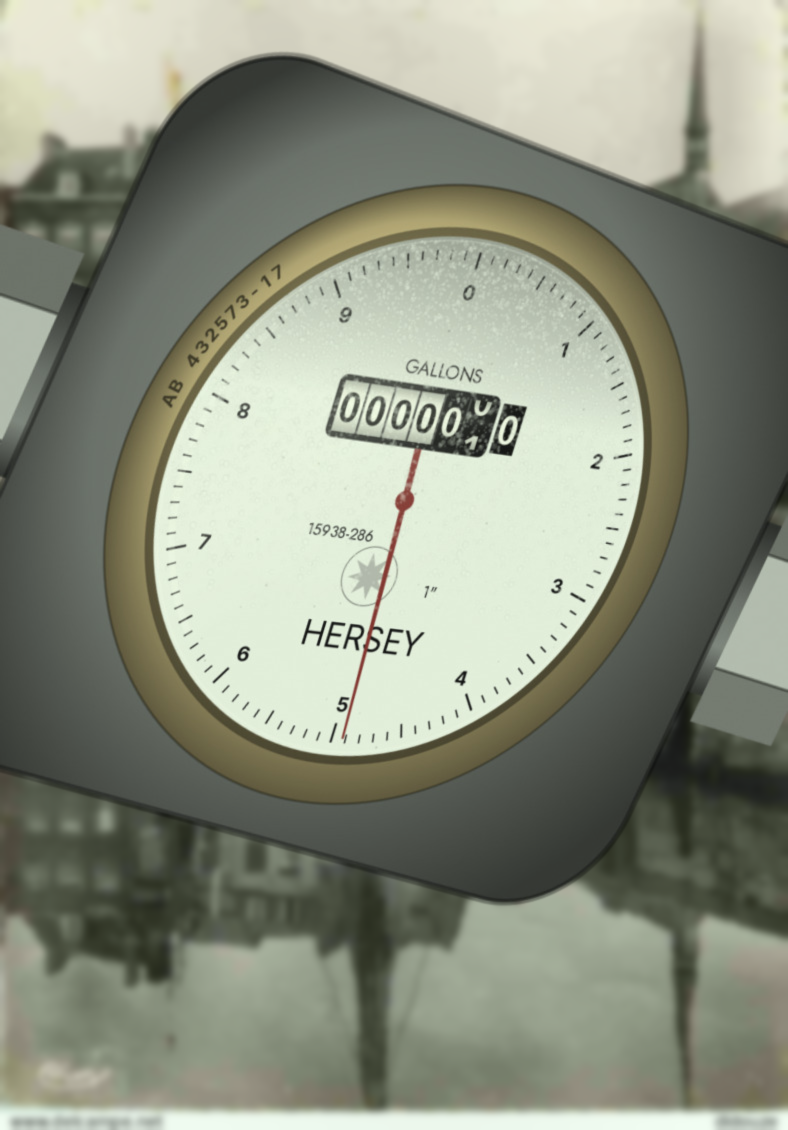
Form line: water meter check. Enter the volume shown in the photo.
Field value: 4.9 gal
